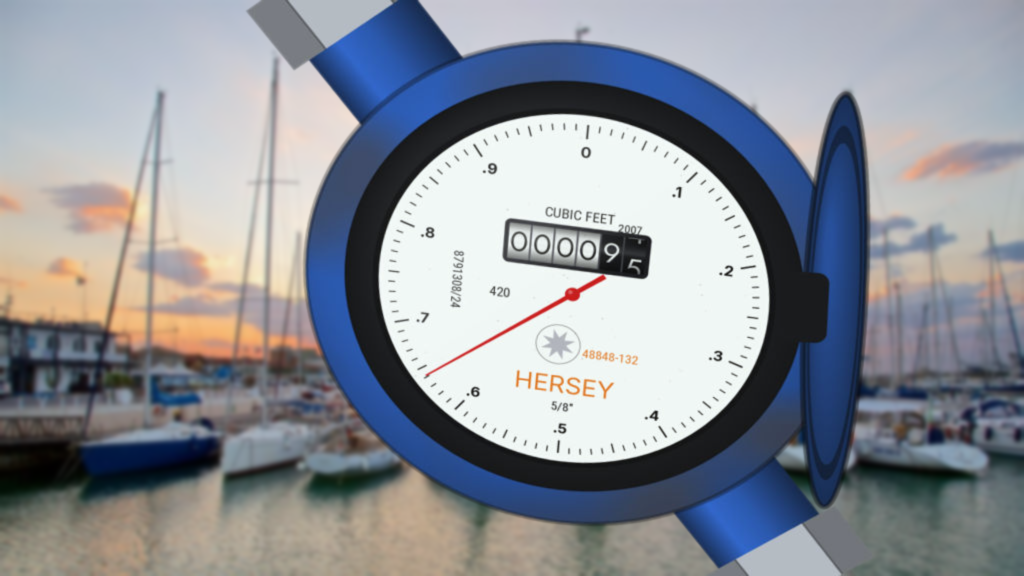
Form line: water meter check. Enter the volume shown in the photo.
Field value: 94.64 ft³
